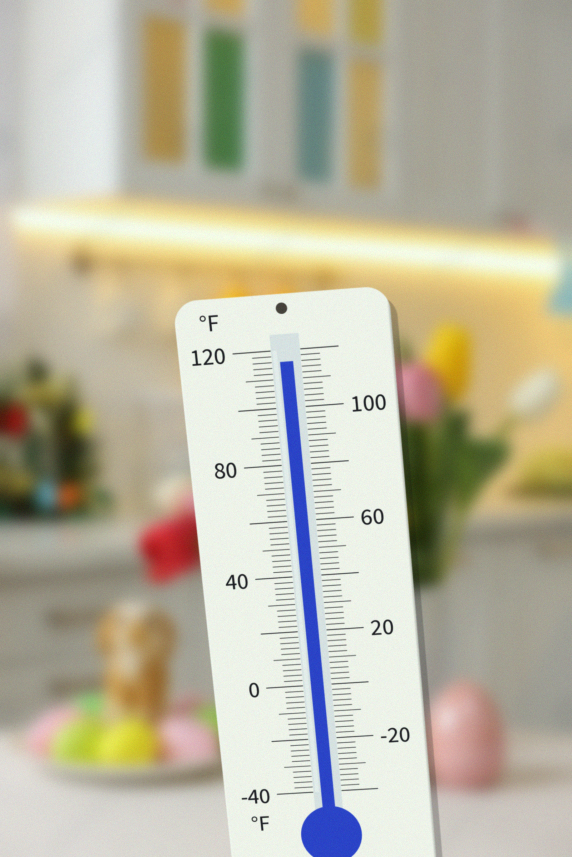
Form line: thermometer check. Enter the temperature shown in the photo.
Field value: 116 °F
